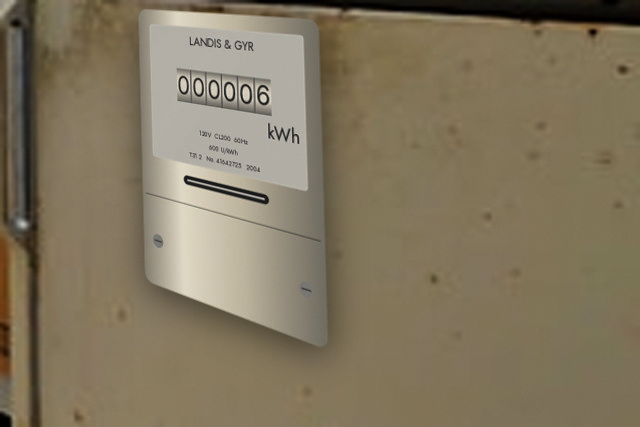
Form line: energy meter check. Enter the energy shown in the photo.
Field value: 6 kWh
